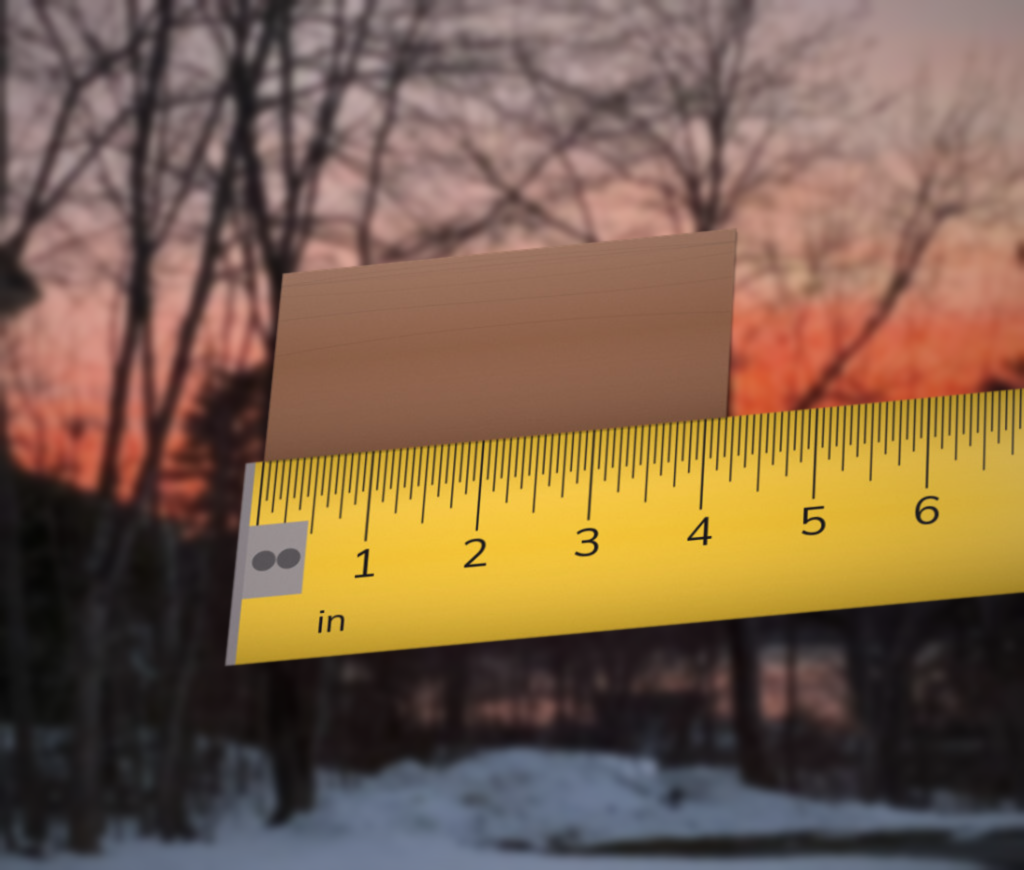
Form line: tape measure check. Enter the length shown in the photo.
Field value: 4.1875 in
